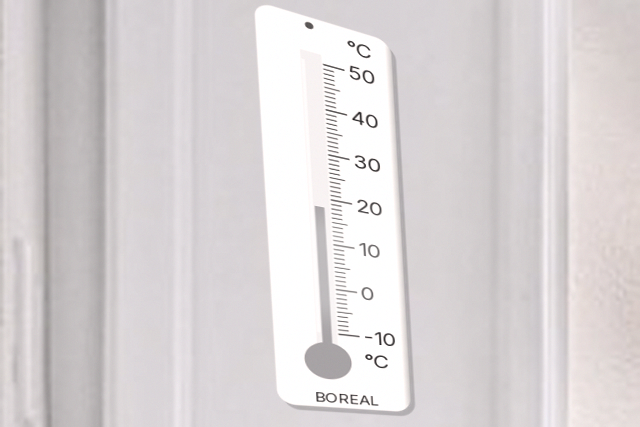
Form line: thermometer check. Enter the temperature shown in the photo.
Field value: 18 °C
